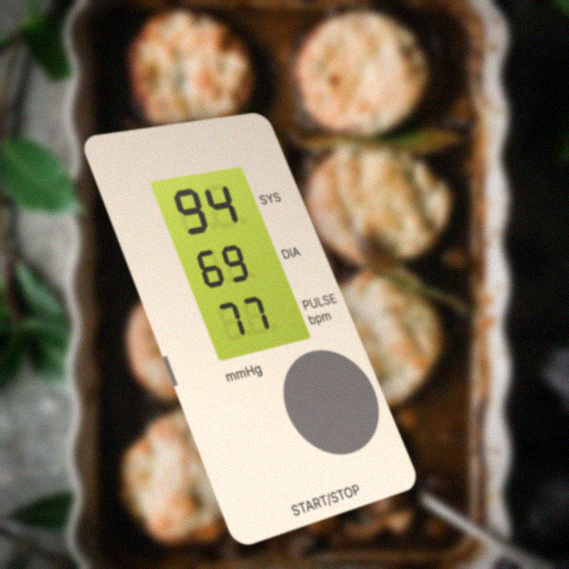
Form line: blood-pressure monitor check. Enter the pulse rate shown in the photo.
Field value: 77 bpm
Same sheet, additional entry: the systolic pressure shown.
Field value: 94 mmHg
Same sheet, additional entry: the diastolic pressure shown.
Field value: 69 mmHg
